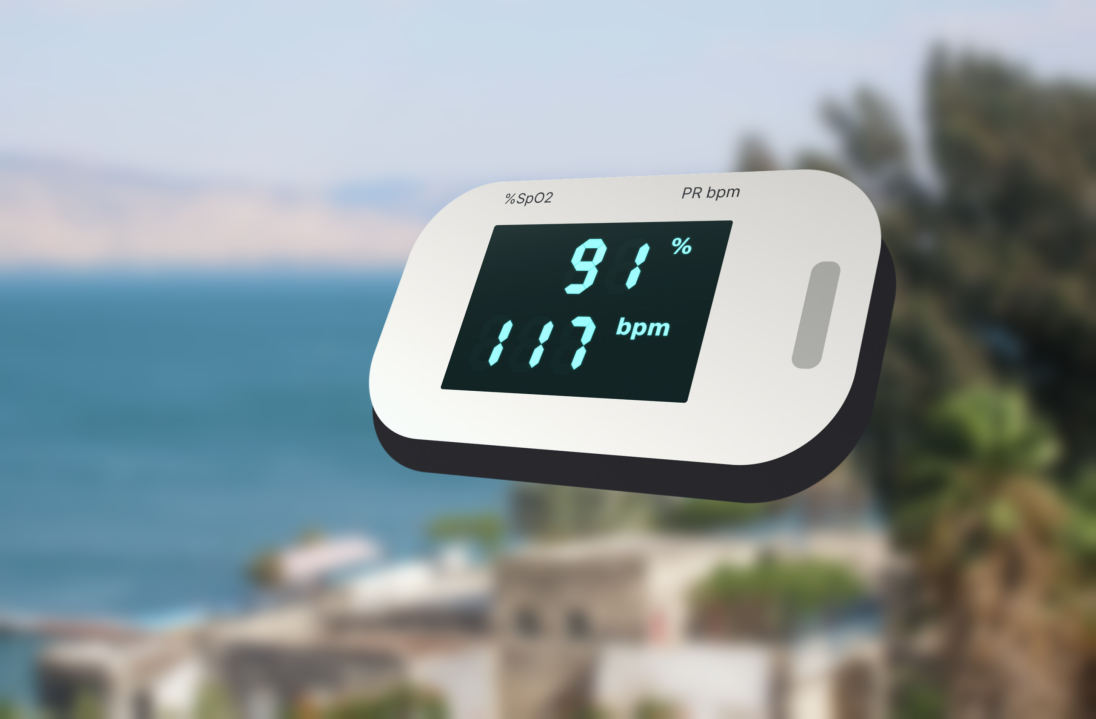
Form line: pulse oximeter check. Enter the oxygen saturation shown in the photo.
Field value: 91 %
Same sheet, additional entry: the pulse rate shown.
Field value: 117 bpm
